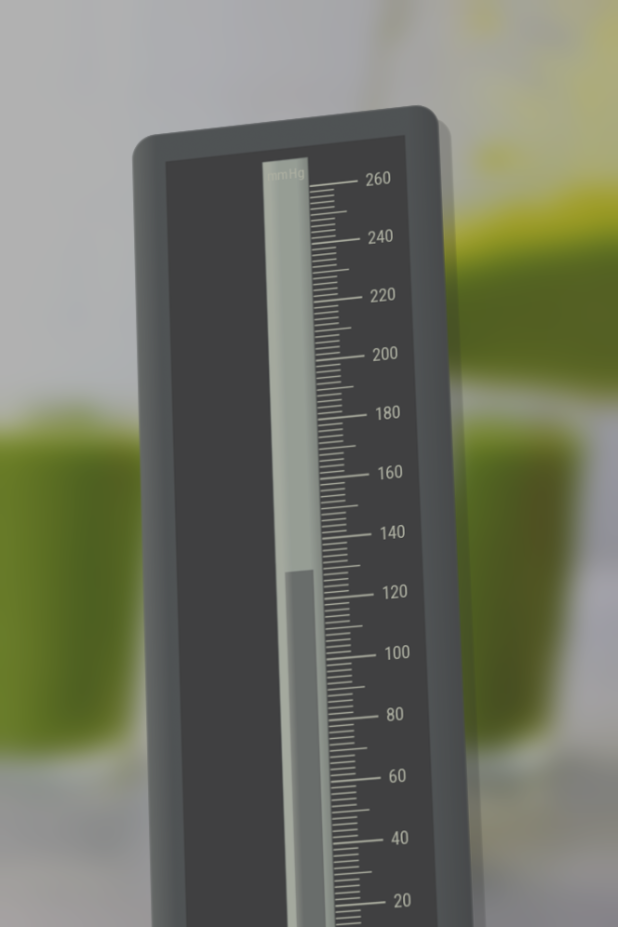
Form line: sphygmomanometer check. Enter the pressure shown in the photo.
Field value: 130 mmHg
